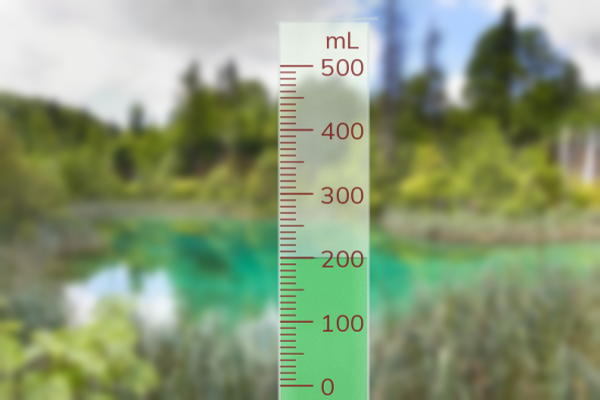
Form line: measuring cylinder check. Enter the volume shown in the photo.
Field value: 200 mL
